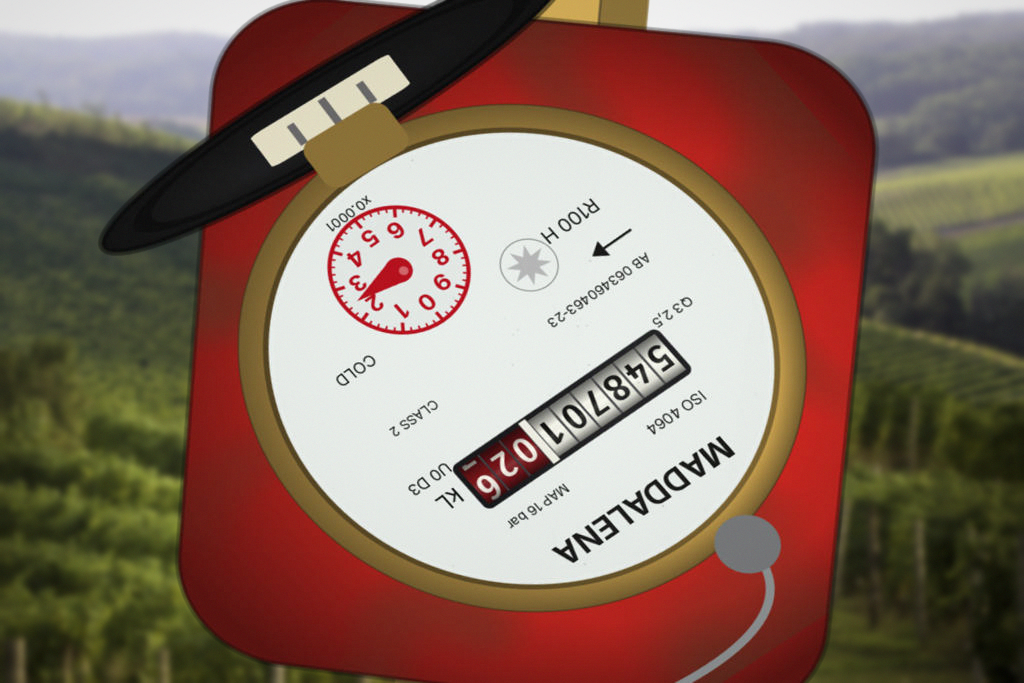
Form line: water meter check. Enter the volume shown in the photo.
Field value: 548701.0262 kL
